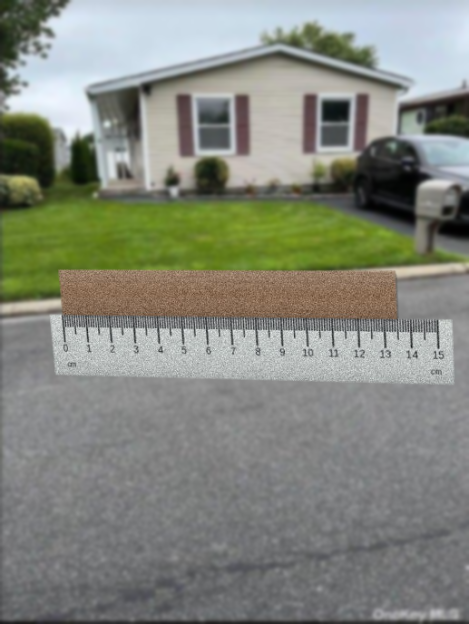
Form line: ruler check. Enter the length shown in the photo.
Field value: 13.5 cm
